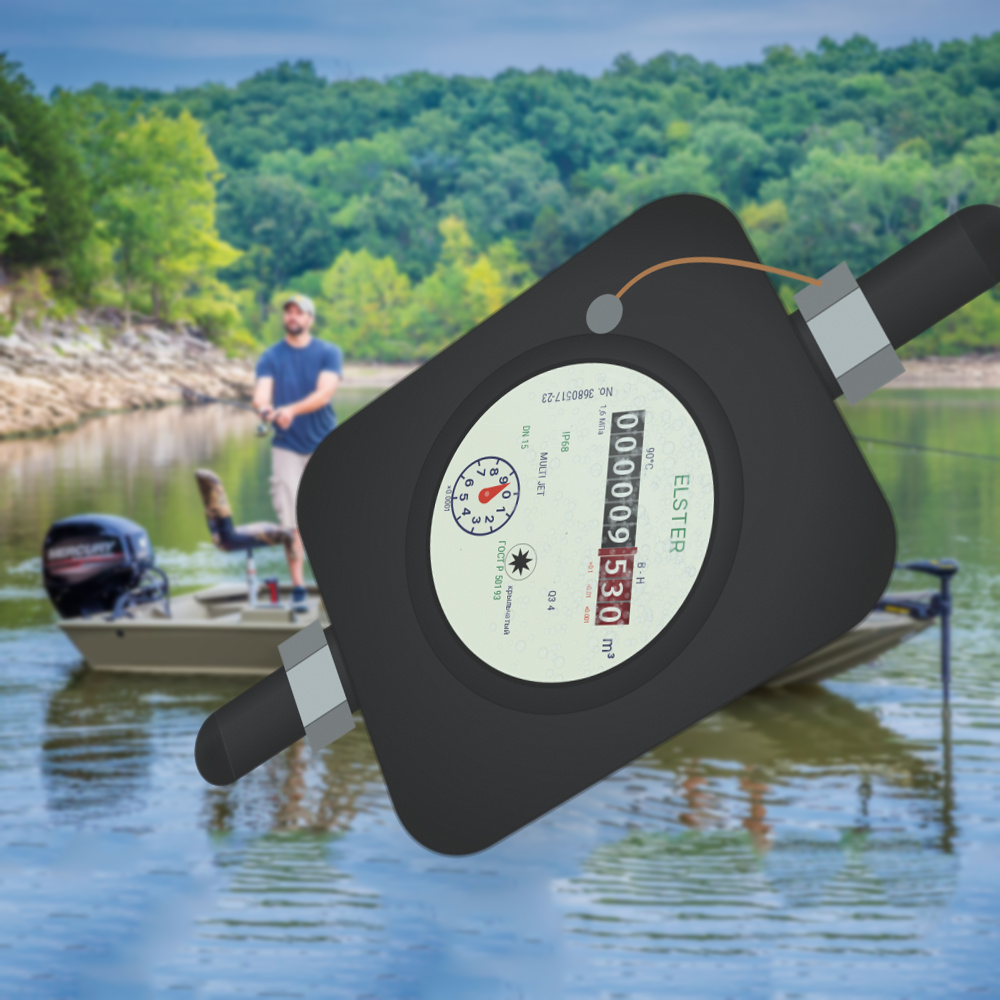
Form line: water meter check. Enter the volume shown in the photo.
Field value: 9.5299 m³
